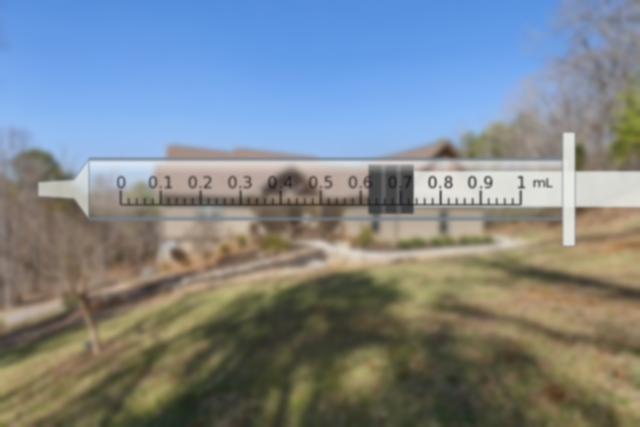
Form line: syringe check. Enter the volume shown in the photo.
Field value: 0.62 mL
